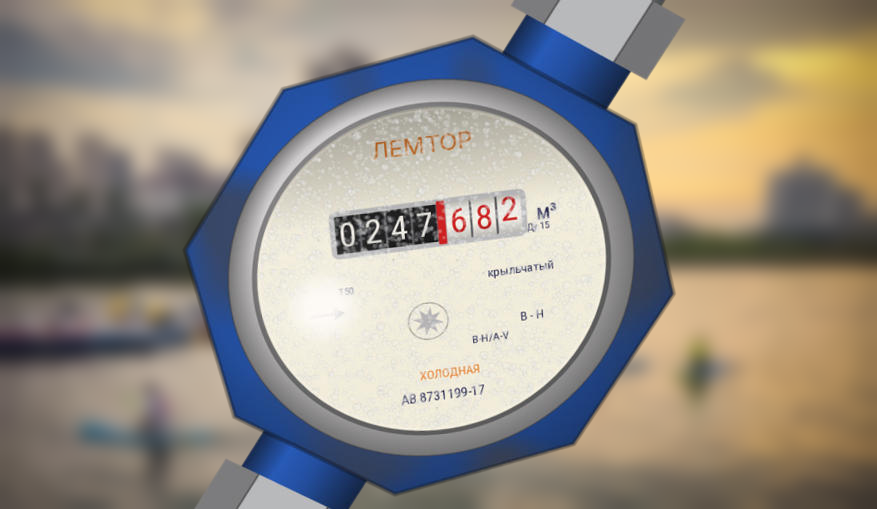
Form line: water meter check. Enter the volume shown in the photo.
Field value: 247.682 m³
